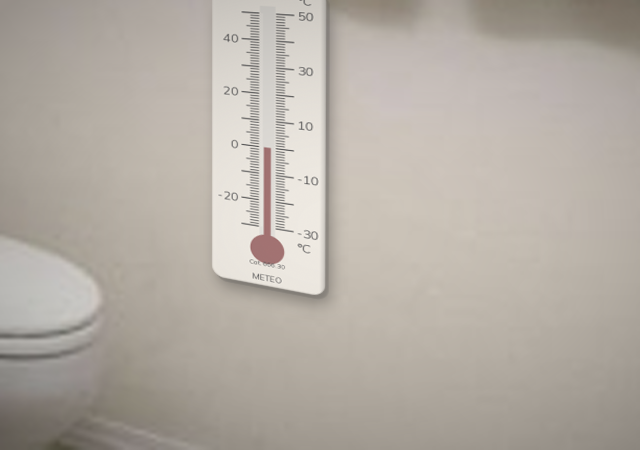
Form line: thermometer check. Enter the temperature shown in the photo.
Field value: 0 °C
